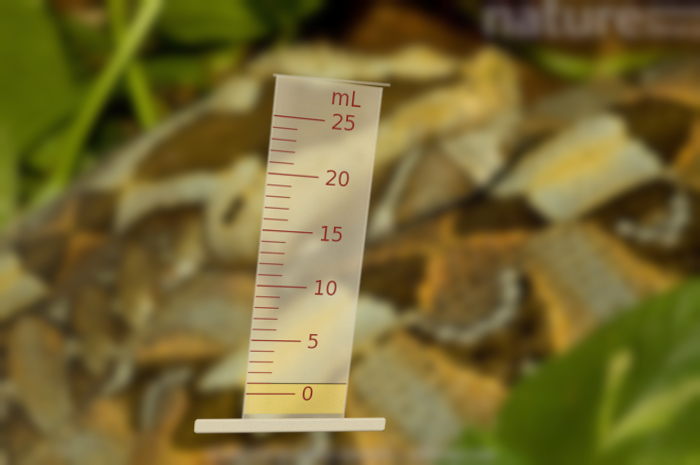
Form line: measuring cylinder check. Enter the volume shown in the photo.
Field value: 1 mL
